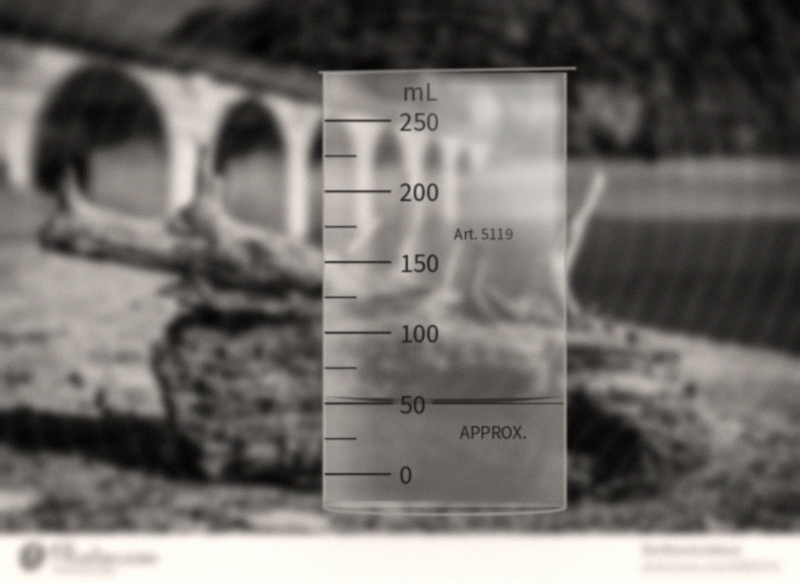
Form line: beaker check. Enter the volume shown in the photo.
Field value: 50 mL
